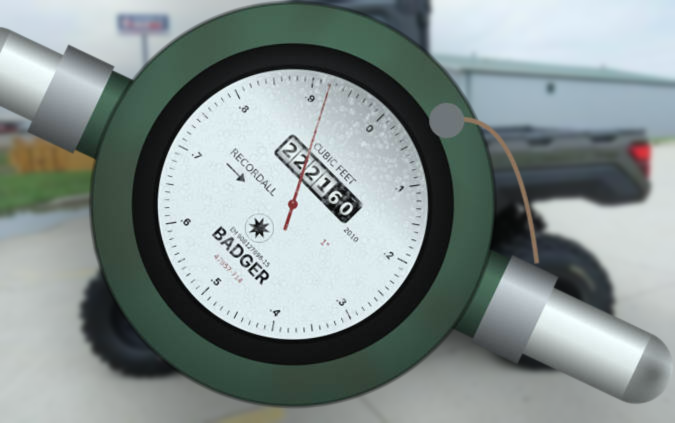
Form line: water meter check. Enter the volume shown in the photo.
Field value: 222159.92 ft³
